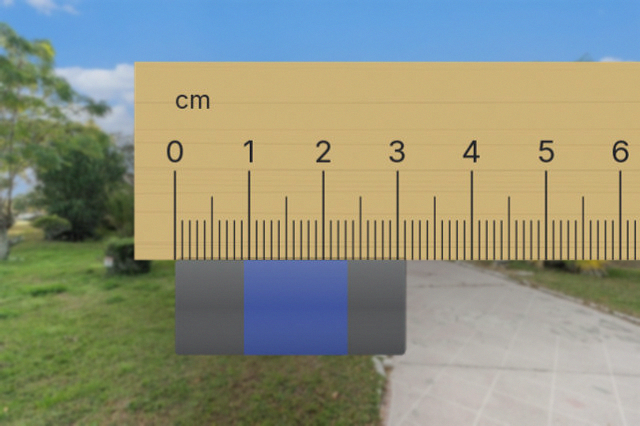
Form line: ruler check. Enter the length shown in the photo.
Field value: 3.1 cm
